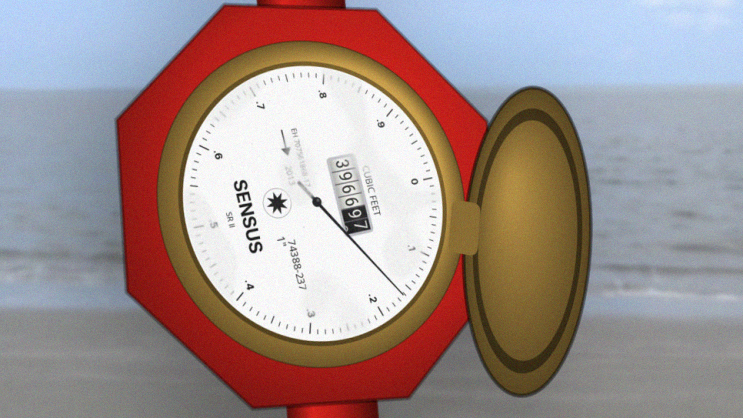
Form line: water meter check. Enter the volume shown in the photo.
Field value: 396697.16 ft³
